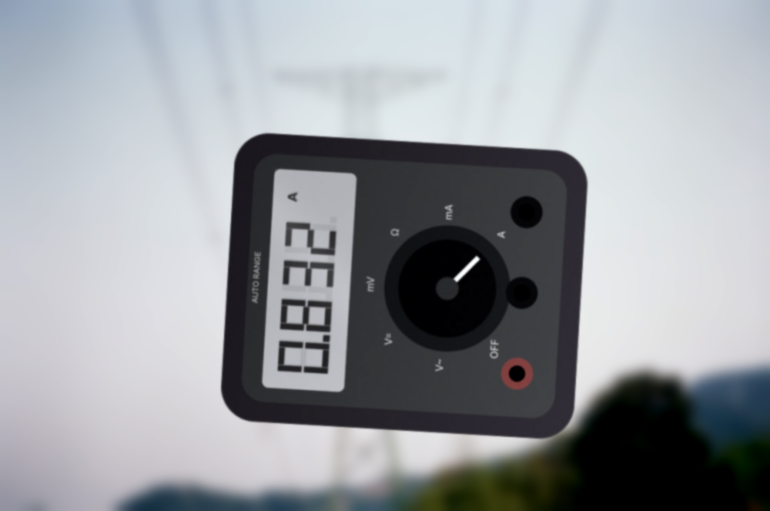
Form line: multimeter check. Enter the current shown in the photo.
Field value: 0.832 A
